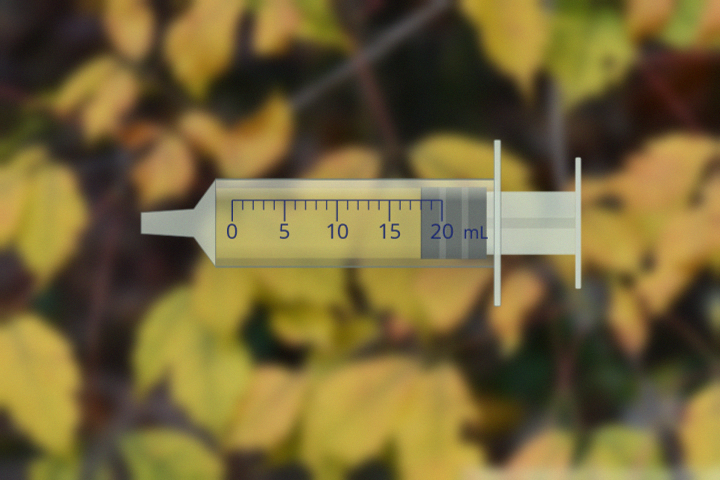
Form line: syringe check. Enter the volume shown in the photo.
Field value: 18 mL
